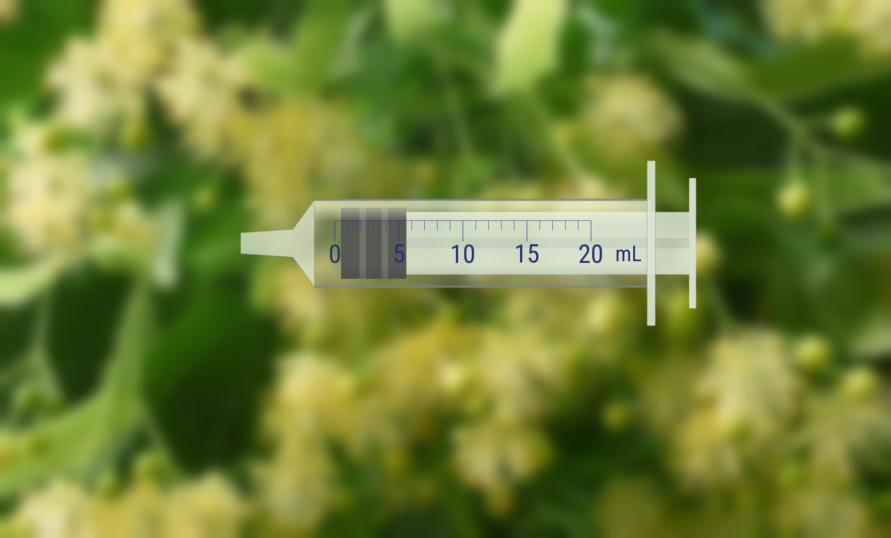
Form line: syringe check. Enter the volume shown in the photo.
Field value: 0.5 mL
